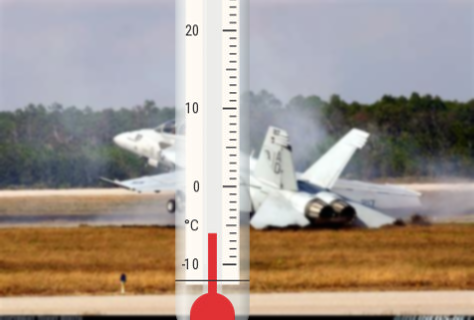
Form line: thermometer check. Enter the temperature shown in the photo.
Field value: -6 °C
